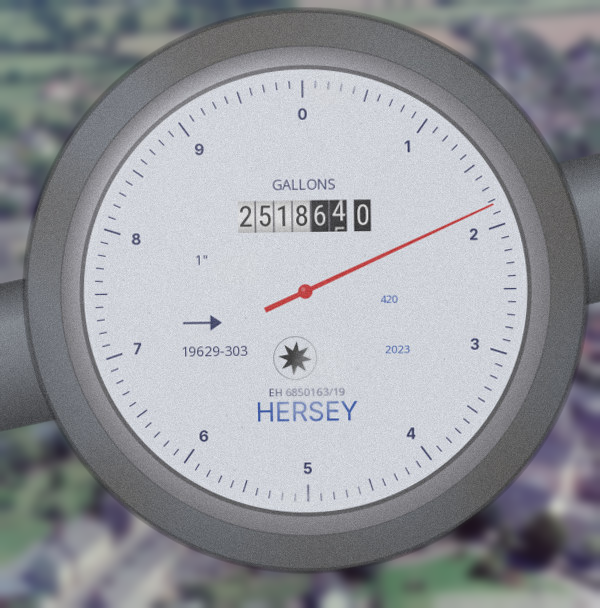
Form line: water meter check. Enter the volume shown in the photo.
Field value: 2518641.8 gal
